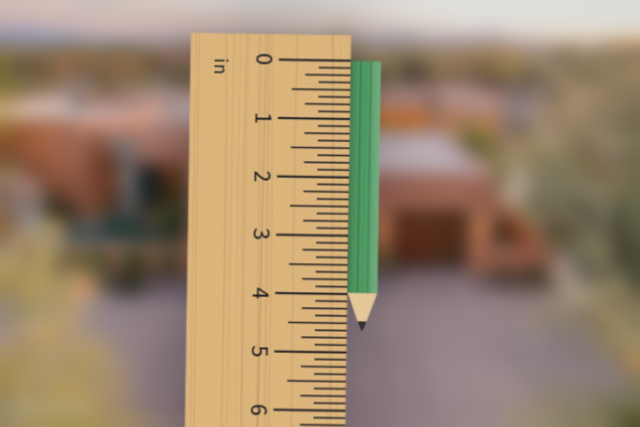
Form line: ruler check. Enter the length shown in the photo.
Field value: 4.625 in
